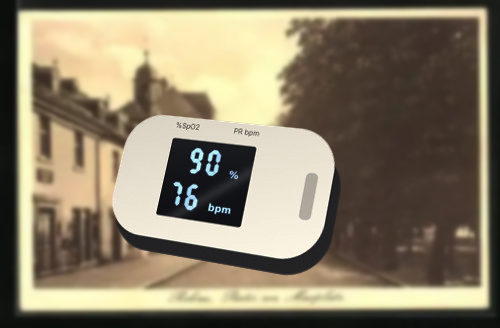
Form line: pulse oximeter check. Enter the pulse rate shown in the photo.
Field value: 76 bpm
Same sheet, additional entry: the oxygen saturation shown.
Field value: 90 %
